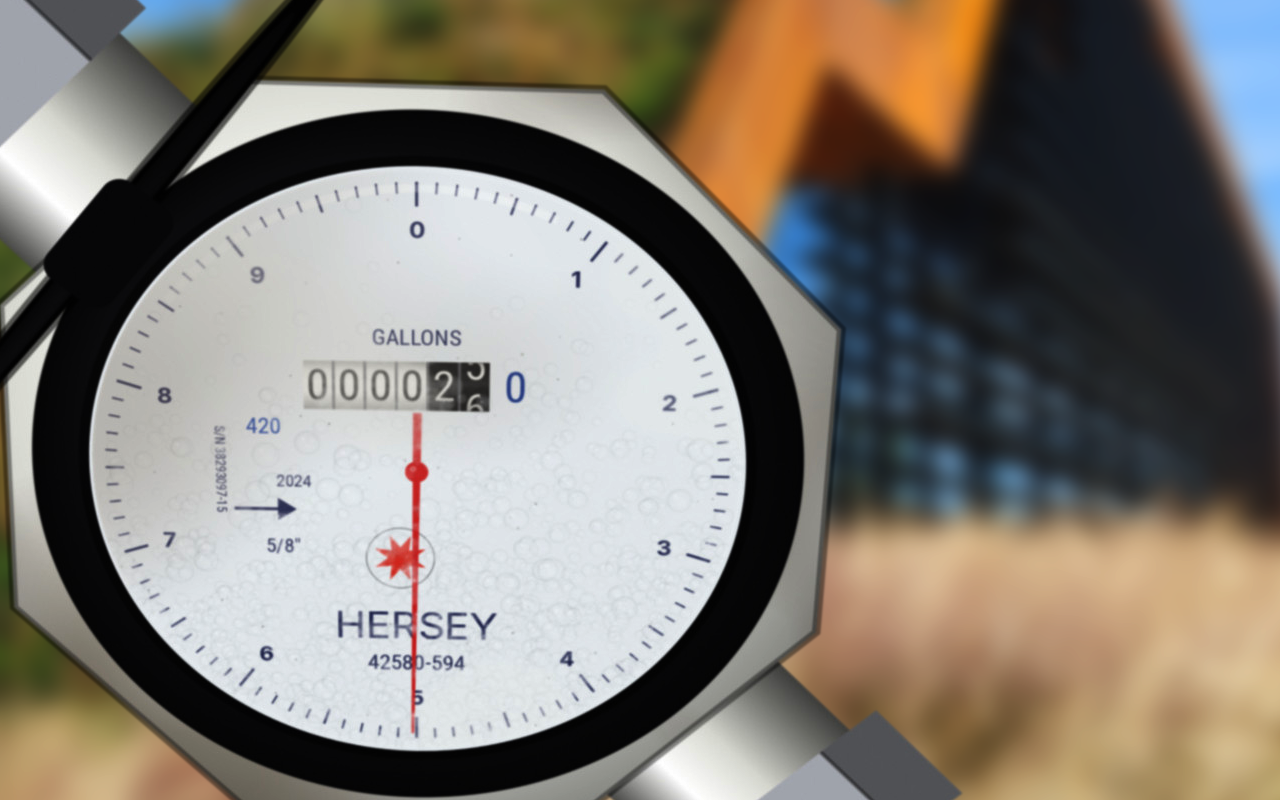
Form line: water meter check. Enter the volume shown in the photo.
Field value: 255.0 gal
